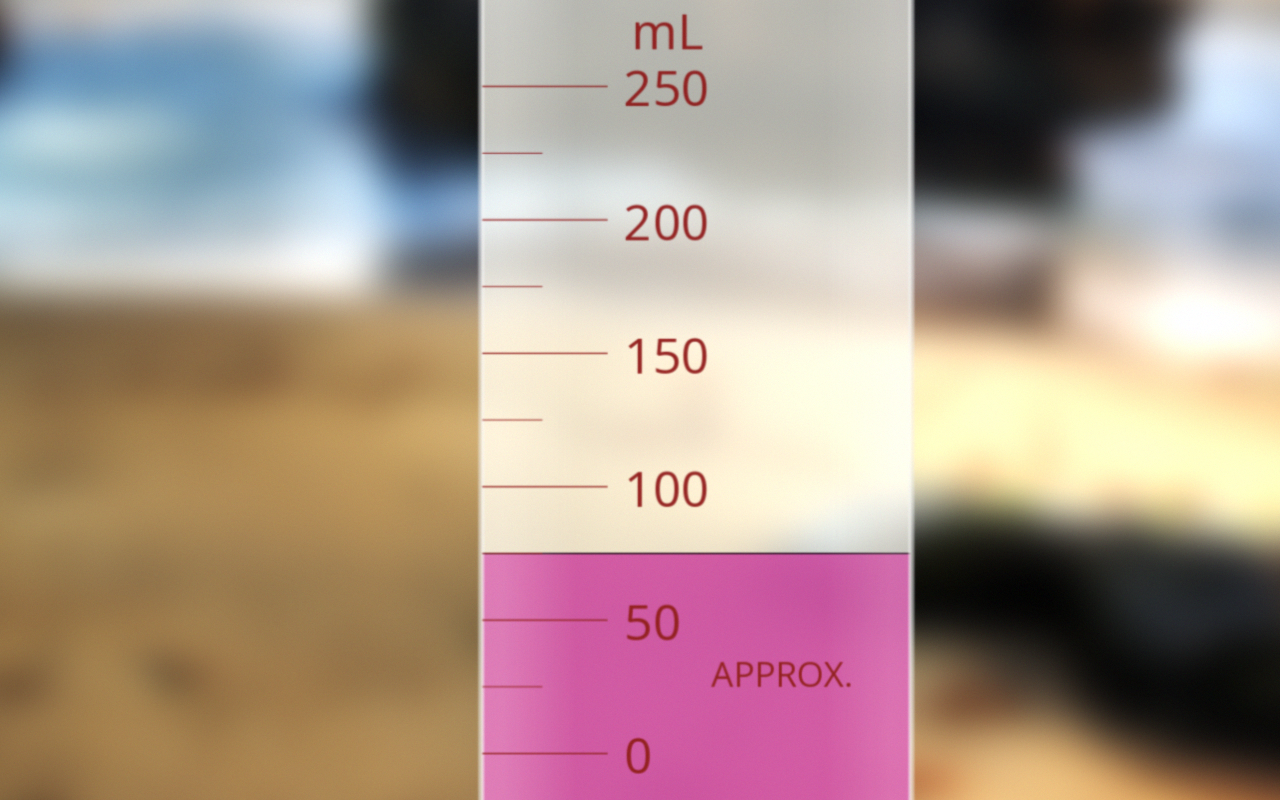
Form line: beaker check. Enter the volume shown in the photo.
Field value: 75 mL
